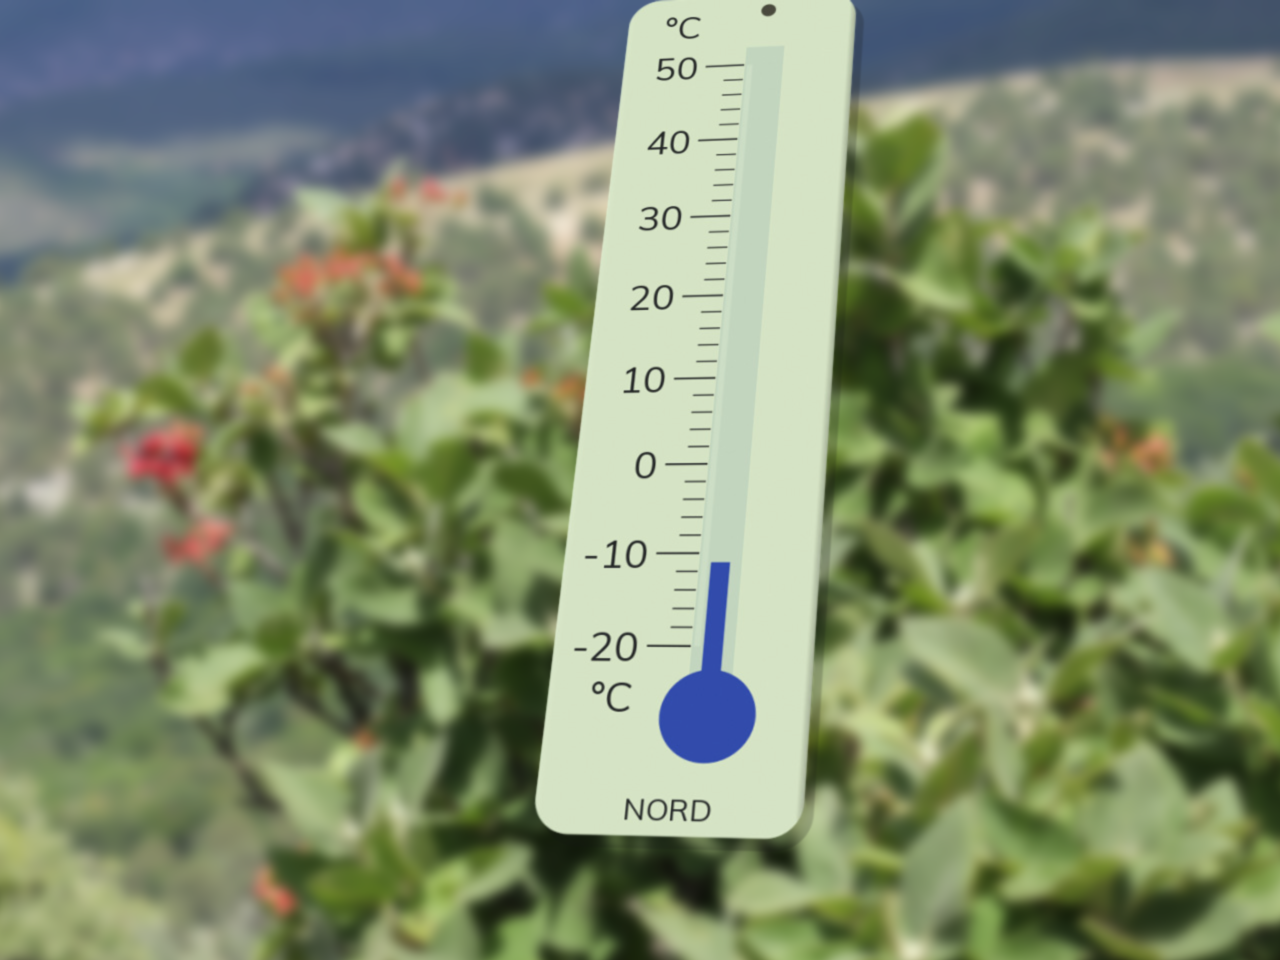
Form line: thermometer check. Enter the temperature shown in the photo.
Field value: -11 °C
